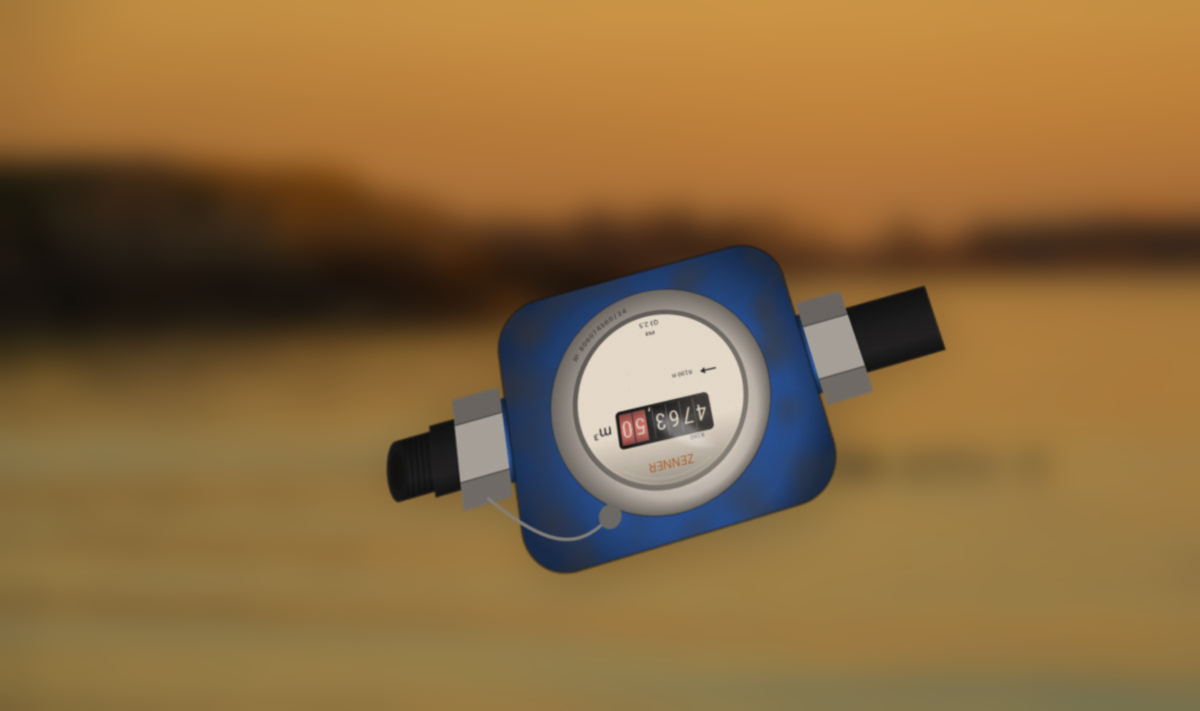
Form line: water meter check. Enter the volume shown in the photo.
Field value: 4763.50 m³
